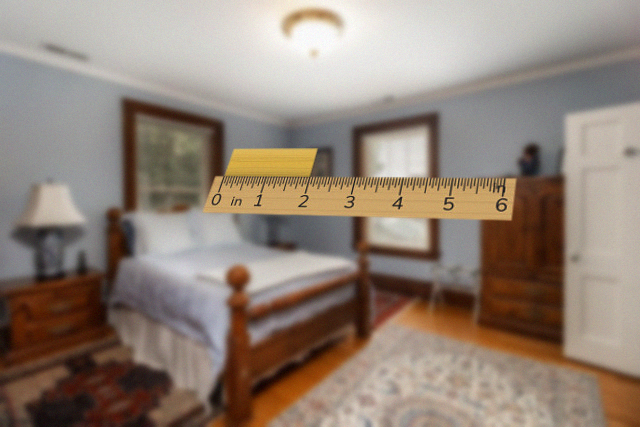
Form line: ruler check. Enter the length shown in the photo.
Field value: 2 in
